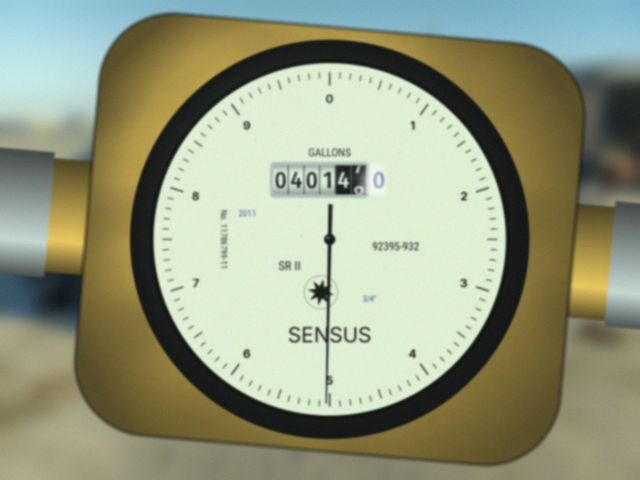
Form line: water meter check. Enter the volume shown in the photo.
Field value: 401475.0 gal
